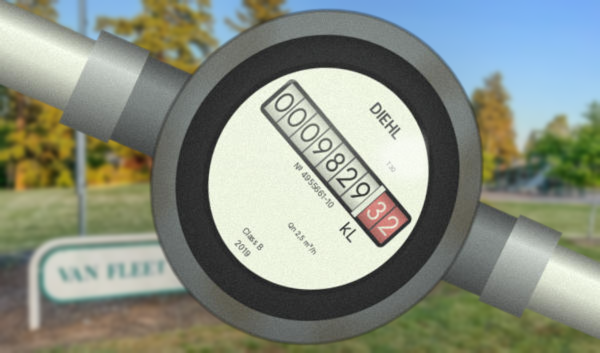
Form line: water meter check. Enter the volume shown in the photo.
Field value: 9829.32 kL
